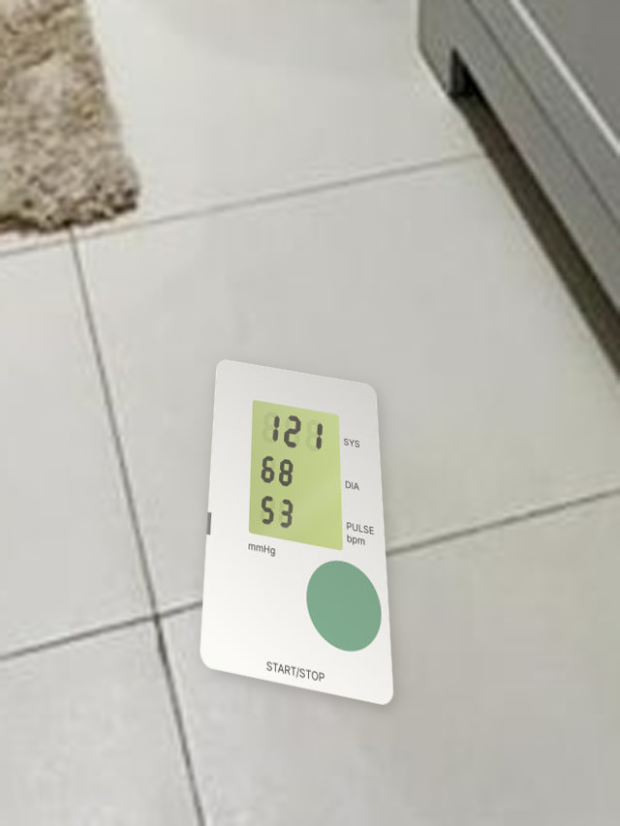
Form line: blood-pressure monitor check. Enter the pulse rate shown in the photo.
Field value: 53 bpm
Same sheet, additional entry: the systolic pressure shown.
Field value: 121 mmHg
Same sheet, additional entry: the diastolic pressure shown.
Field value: 68 mmHg
